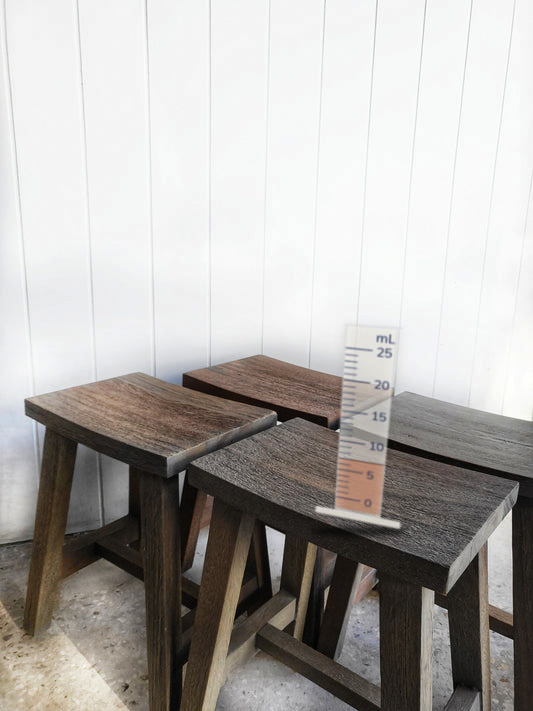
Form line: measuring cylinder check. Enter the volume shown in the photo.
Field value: 7 mL
